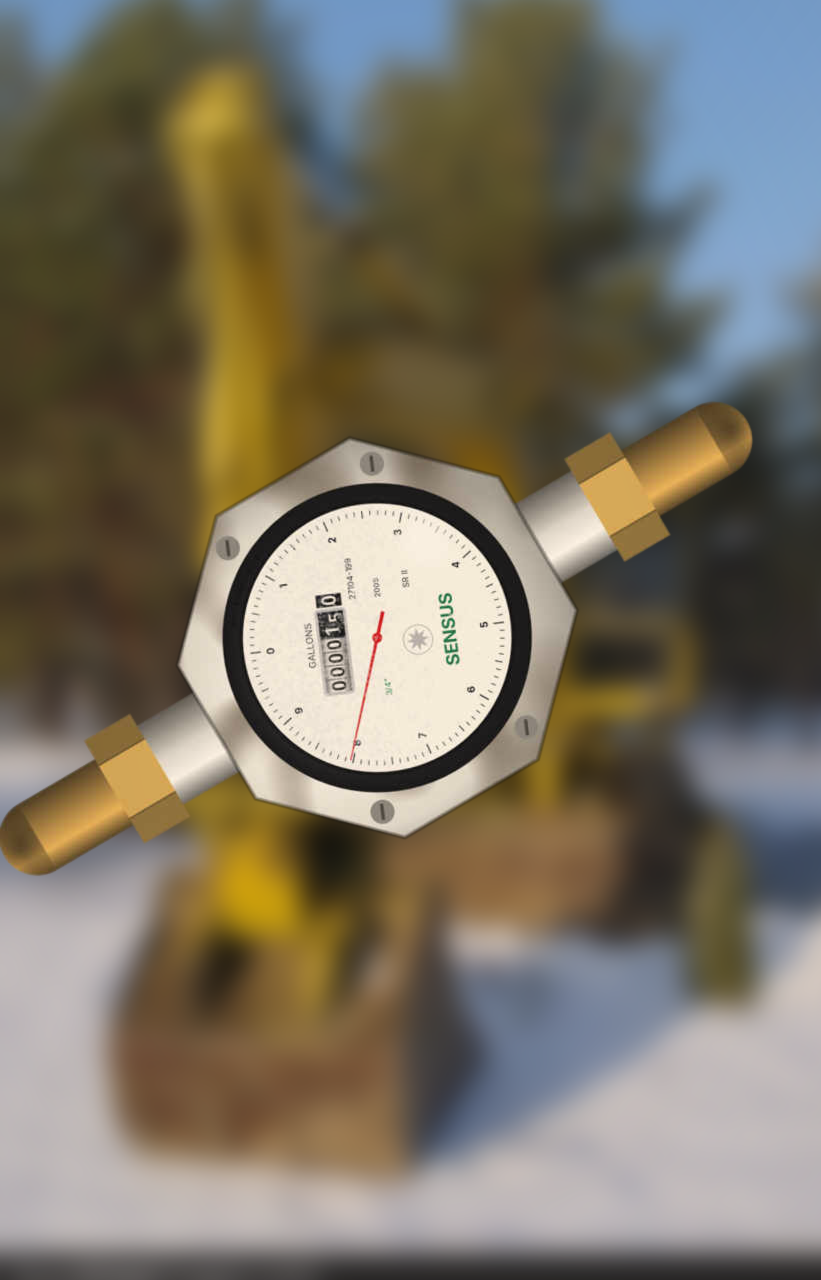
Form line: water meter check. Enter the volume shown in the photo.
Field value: 148.0 gal
